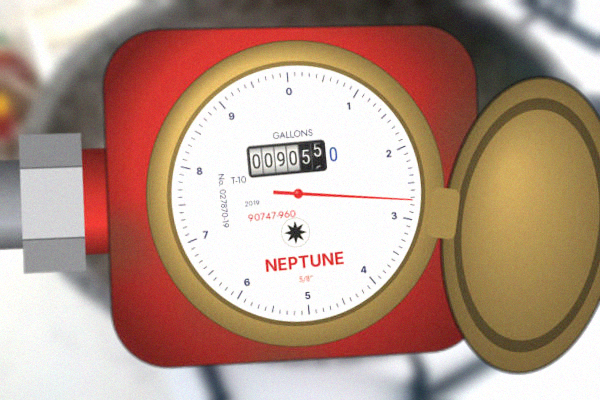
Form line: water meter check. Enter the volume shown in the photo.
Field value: 90552.7 gal
